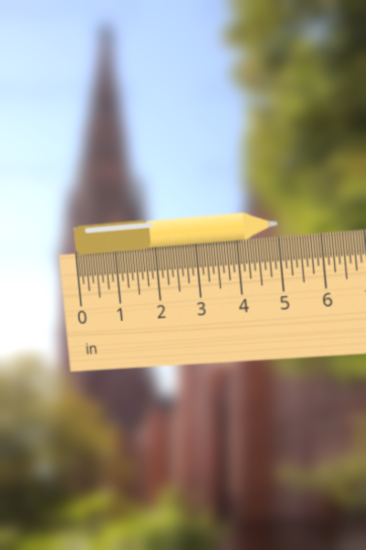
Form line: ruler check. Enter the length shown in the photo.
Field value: 5 in
